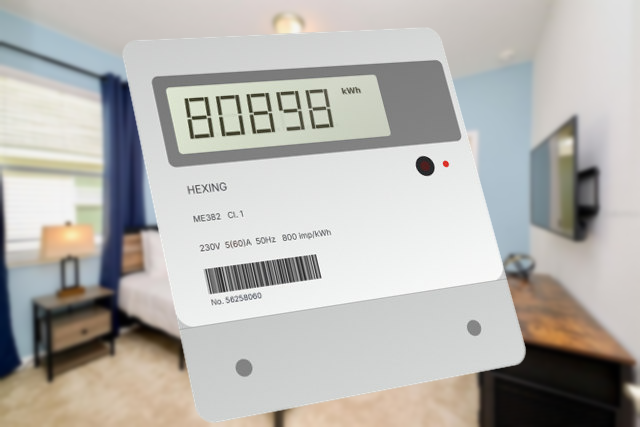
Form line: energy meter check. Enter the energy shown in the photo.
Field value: 80898 kWh
